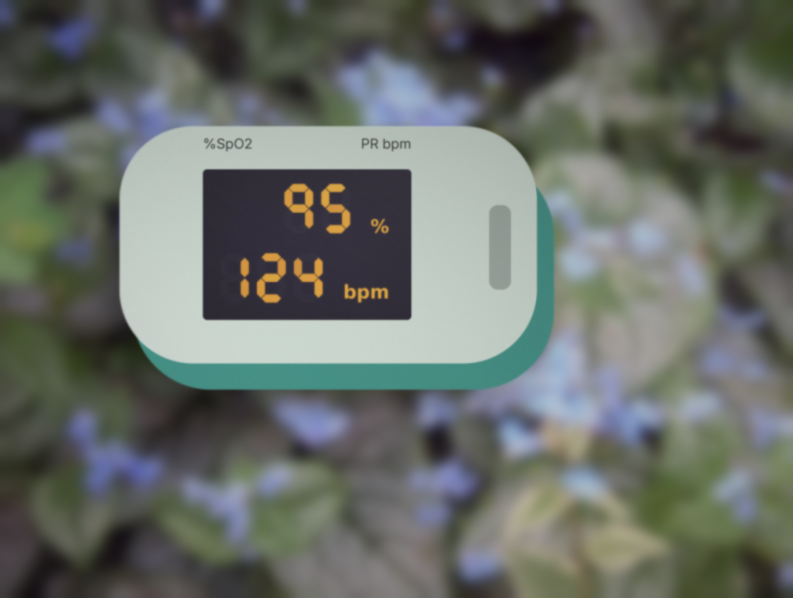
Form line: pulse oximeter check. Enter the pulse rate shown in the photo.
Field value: 124 bpm
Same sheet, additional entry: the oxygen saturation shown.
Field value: 95 %
